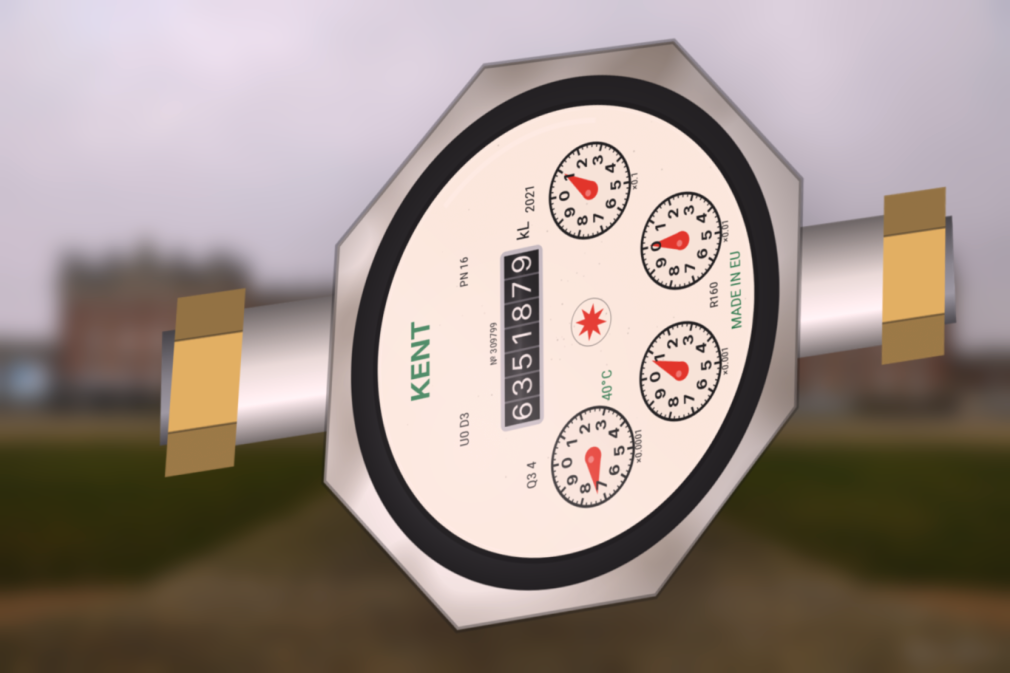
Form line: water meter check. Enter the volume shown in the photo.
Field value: 6351879.1007 kL
